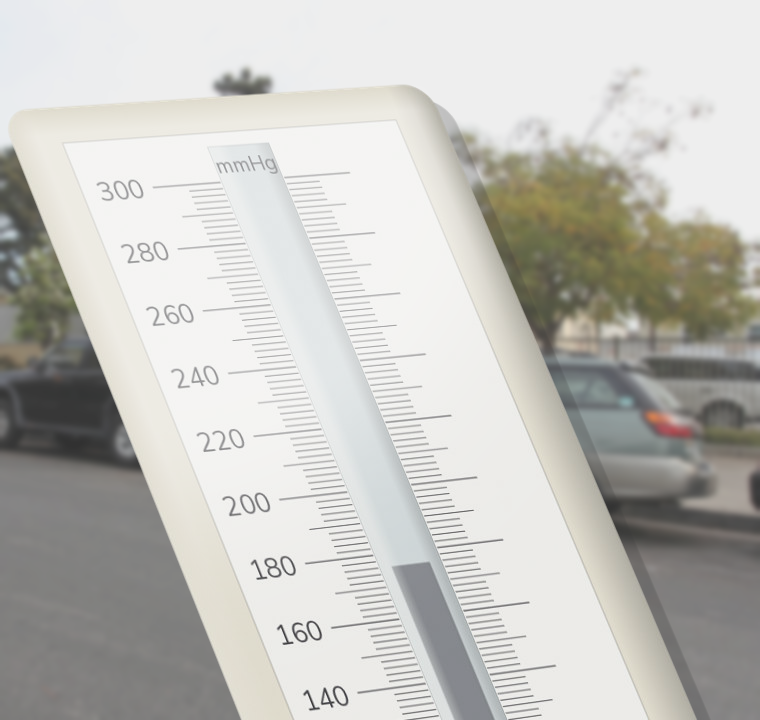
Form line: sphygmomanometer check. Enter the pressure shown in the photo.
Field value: 176 mmHg
